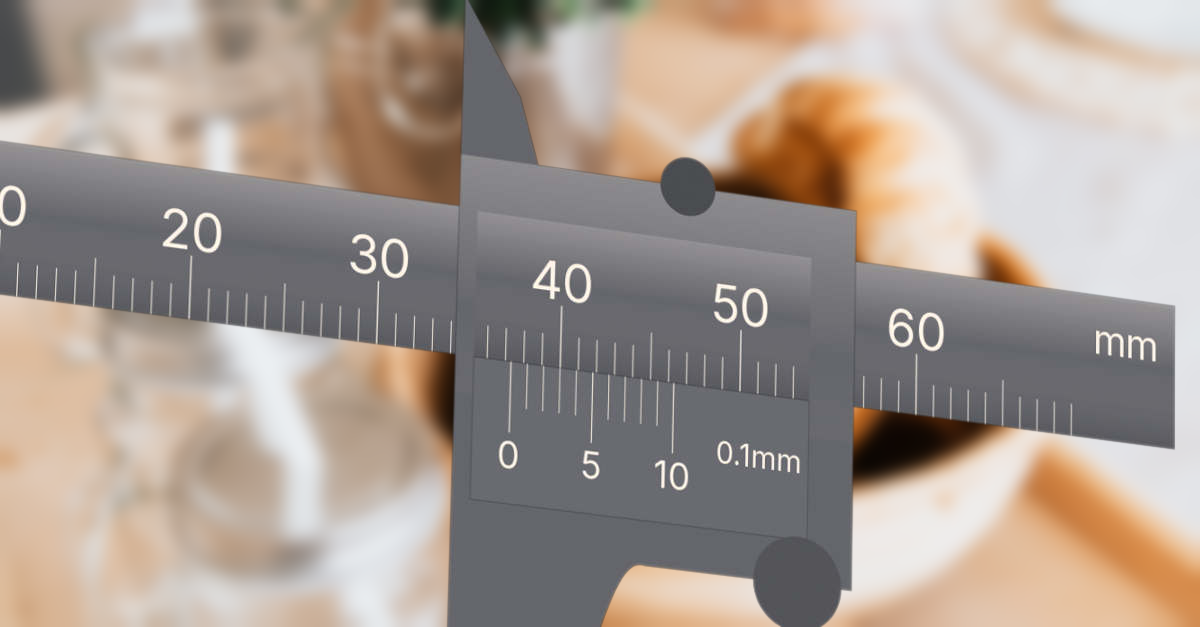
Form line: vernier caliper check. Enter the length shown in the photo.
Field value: 37.3 mm
